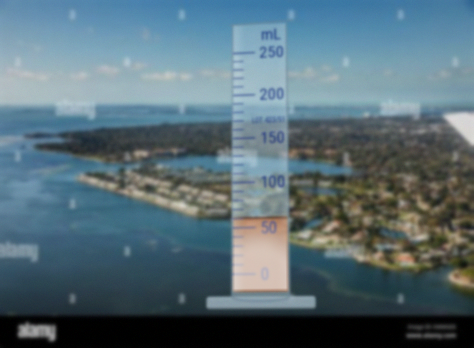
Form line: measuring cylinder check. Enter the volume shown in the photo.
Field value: 60 mL
